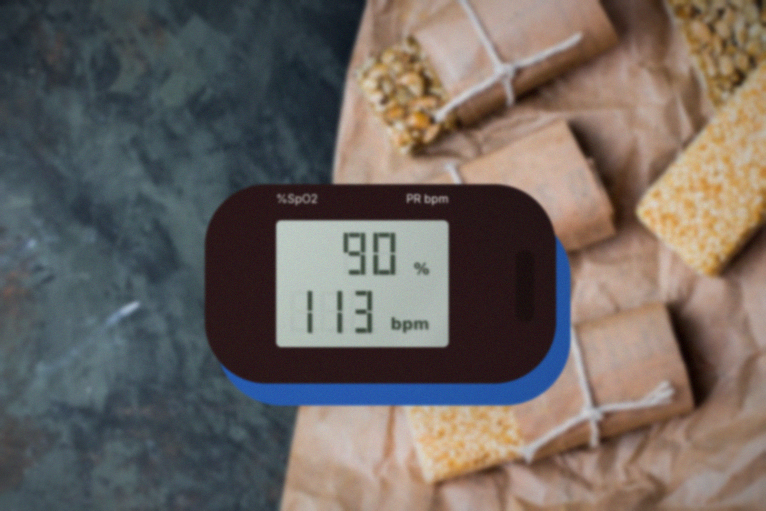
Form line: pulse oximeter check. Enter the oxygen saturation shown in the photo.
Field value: 90 %
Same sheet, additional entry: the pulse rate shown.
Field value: 113 bpm
